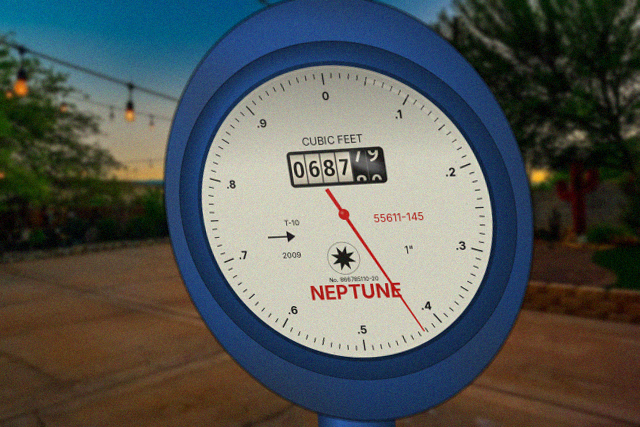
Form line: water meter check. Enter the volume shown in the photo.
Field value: 68779.42 ft³
